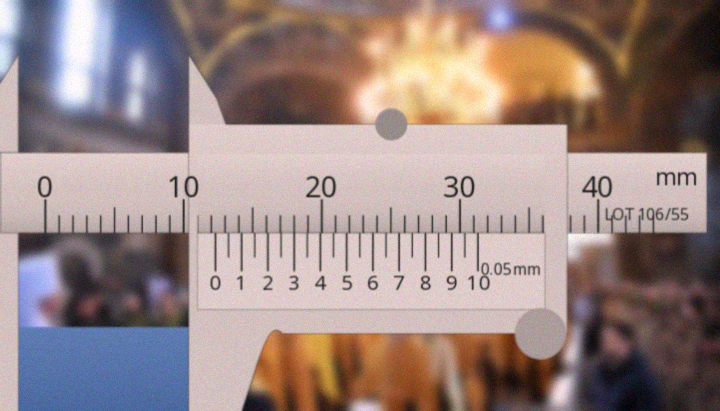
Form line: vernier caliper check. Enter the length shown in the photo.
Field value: 12.3 mm
